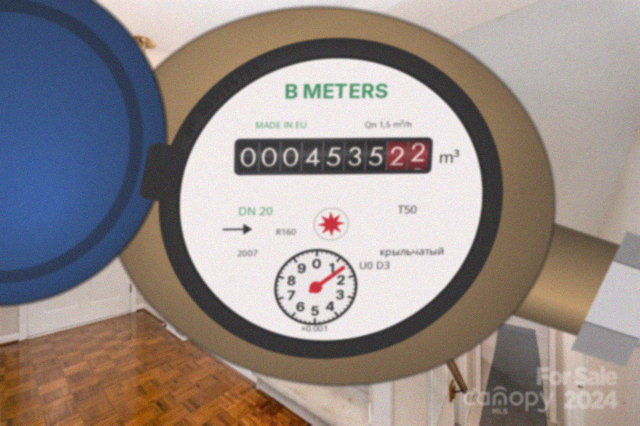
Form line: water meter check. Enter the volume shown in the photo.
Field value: 4535.221 m³
